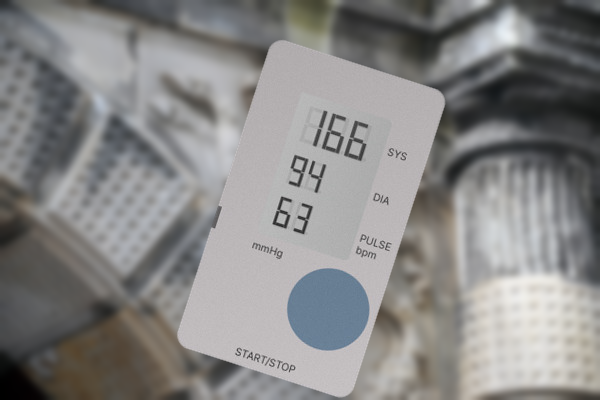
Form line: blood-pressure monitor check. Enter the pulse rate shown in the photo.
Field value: 63 bpm
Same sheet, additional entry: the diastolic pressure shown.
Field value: 94 mmHg
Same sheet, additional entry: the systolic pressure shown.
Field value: 166 mmHg
